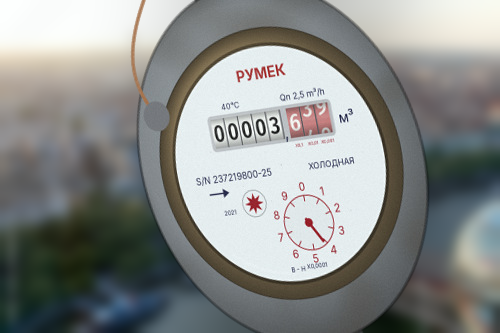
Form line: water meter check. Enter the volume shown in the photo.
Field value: 3.6394 m³
